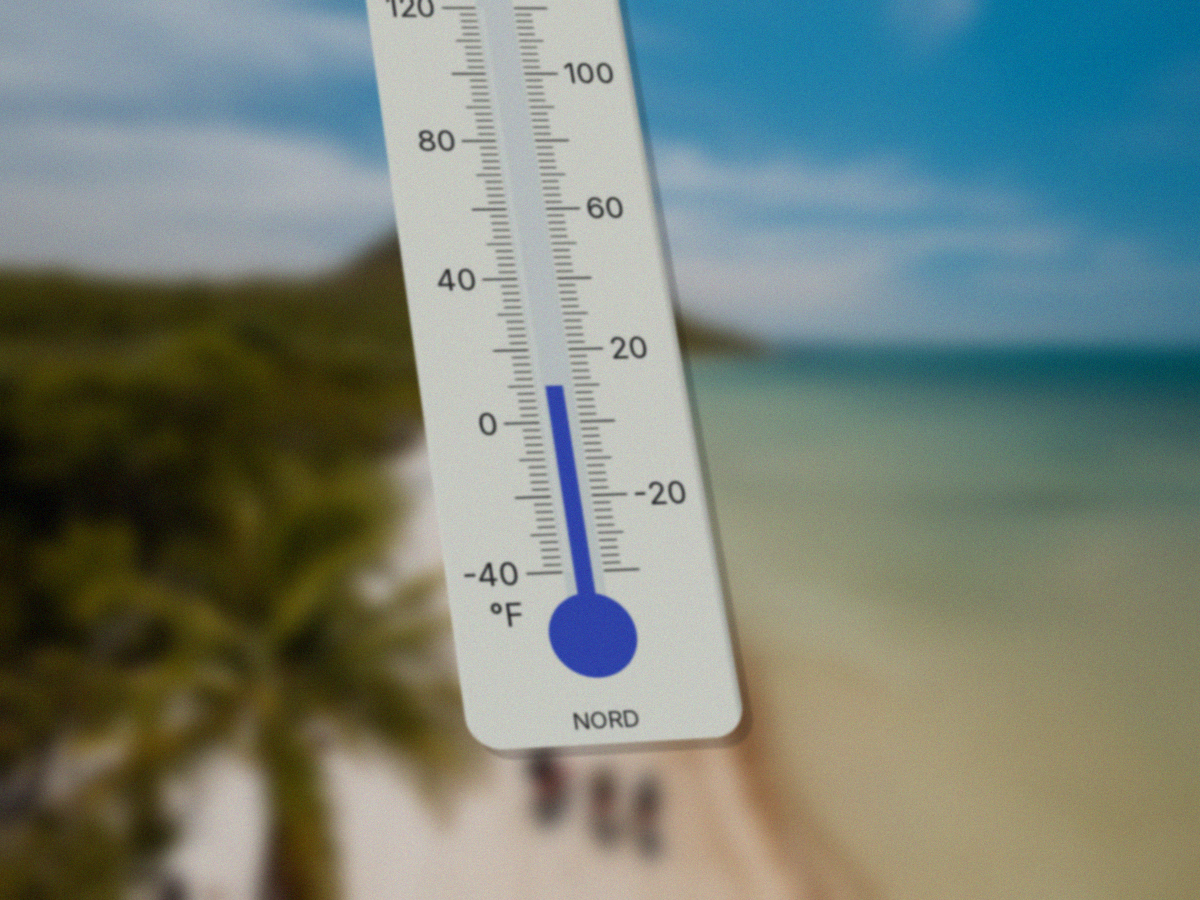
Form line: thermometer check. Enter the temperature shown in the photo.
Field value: 10 °F
